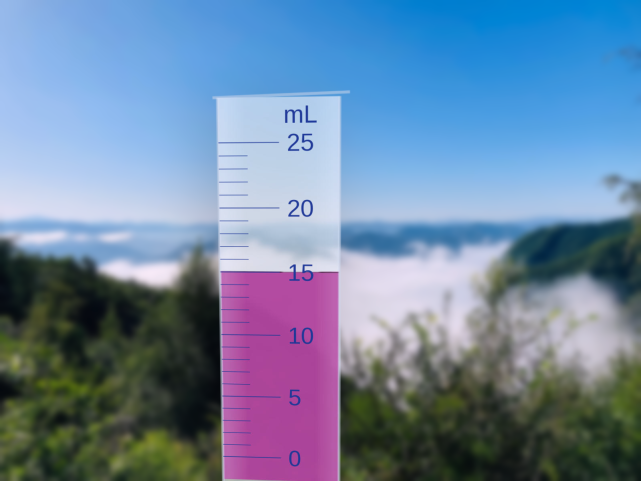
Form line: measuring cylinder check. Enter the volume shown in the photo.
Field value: 15 mL
